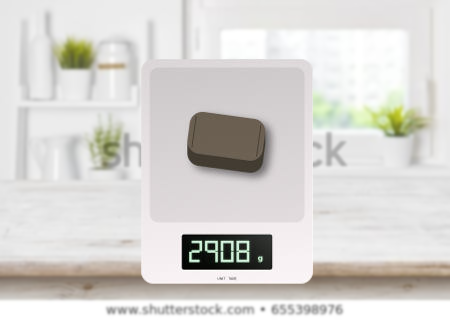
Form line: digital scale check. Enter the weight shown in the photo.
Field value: 2908 g
